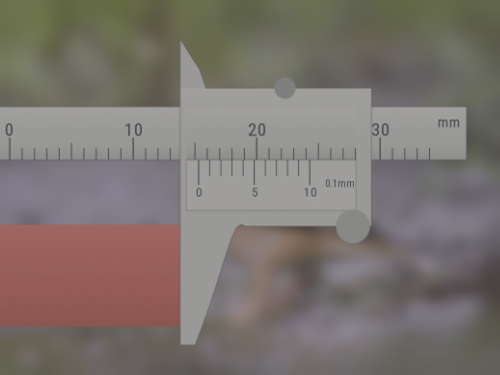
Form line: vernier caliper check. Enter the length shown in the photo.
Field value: 15.3 mm
